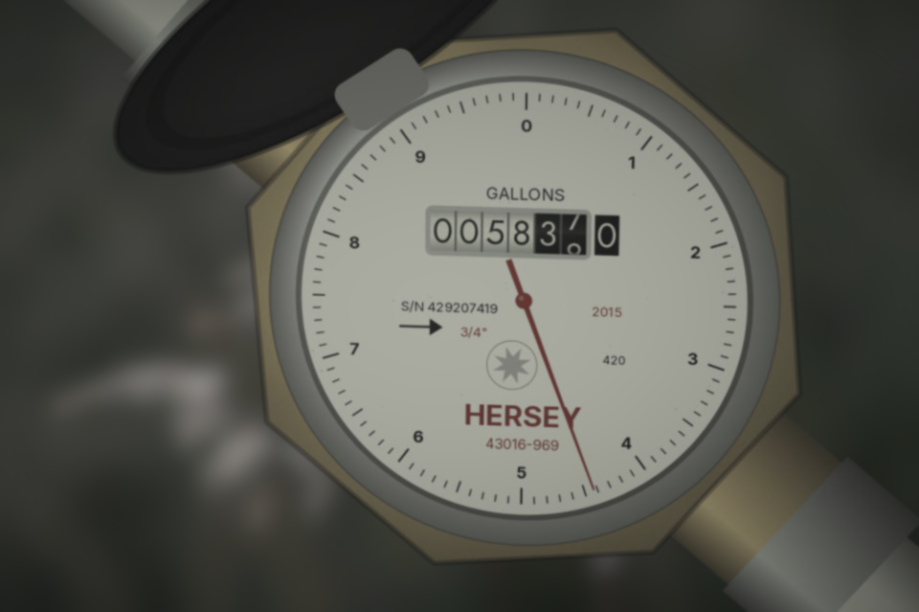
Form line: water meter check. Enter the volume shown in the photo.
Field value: 58374.4 gal
